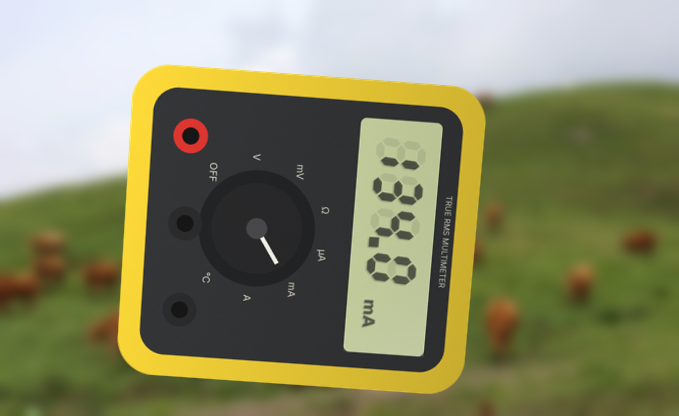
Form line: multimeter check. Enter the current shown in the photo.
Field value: 134.0 mA
